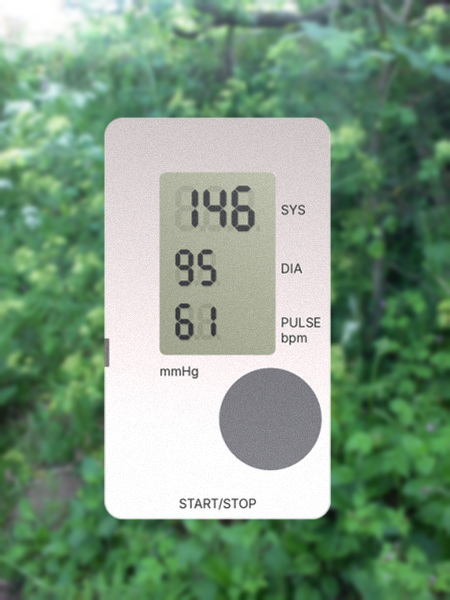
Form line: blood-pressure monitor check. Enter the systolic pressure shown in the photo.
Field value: 146 mmHg
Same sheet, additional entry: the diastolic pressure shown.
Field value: 95 mmHg
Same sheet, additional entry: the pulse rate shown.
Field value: 61 bpm
